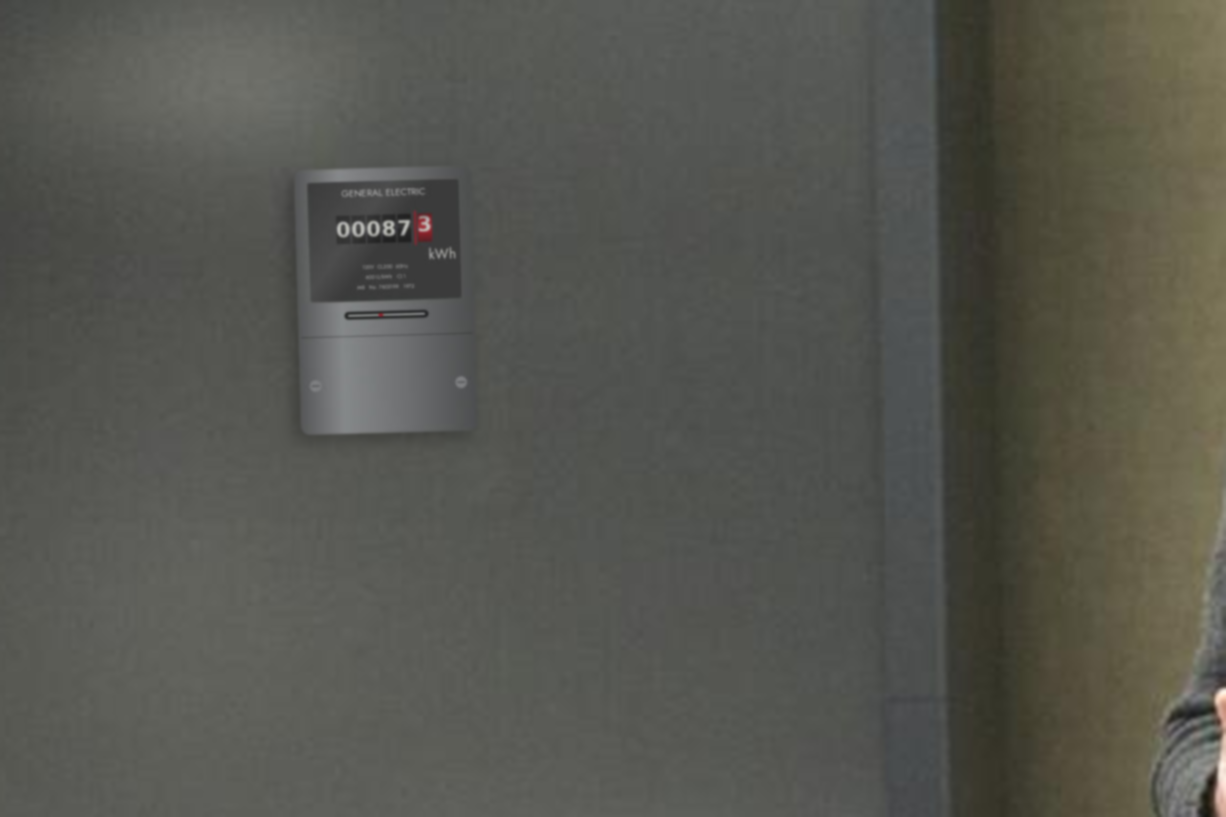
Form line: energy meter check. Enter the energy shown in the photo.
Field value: 87.3 kWh
